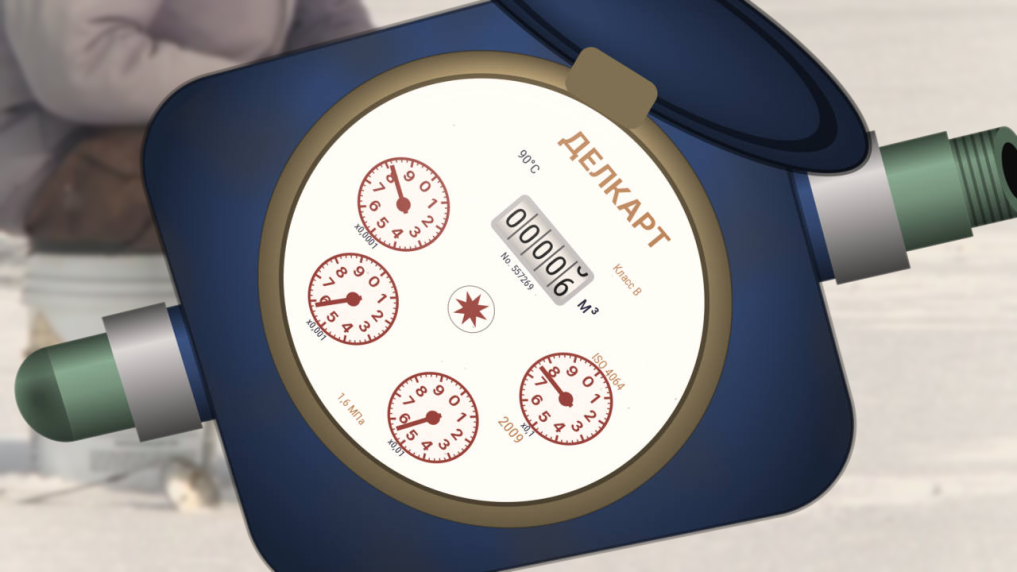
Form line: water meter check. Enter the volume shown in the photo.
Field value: 5.7558 m³
